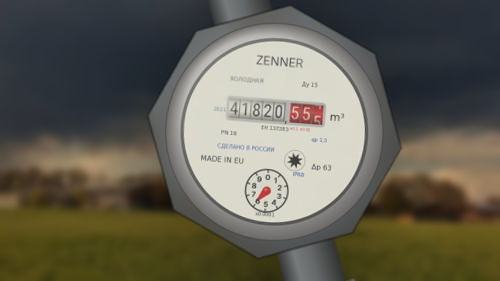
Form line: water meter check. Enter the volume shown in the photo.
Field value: 41820.5546 m³
